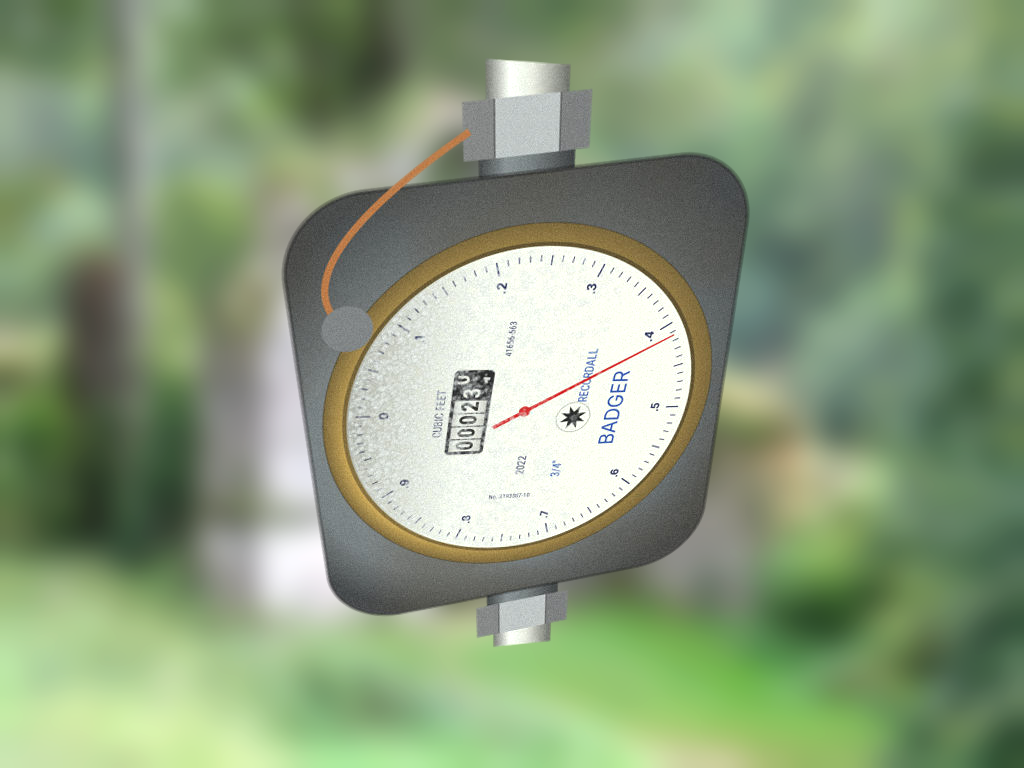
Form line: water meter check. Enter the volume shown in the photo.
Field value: 230.41 ft³
